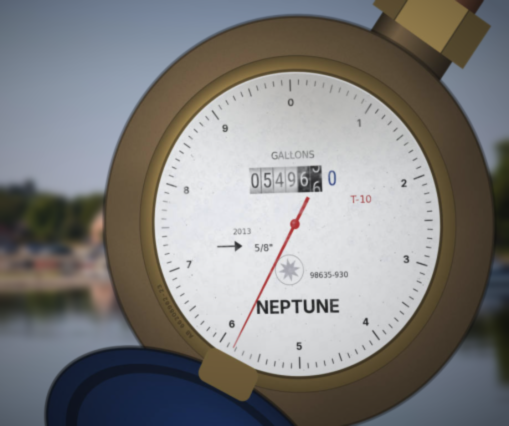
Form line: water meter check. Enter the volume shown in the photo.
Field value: 549655.8 gal
